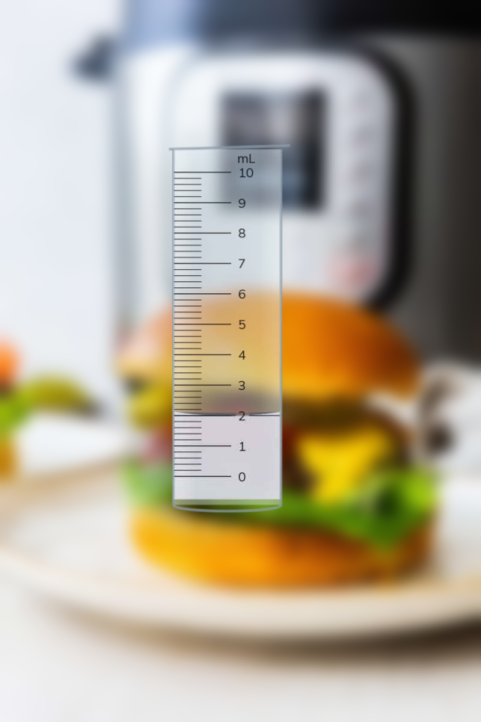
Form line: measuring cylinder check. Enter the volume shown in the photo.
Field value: 2 mL
